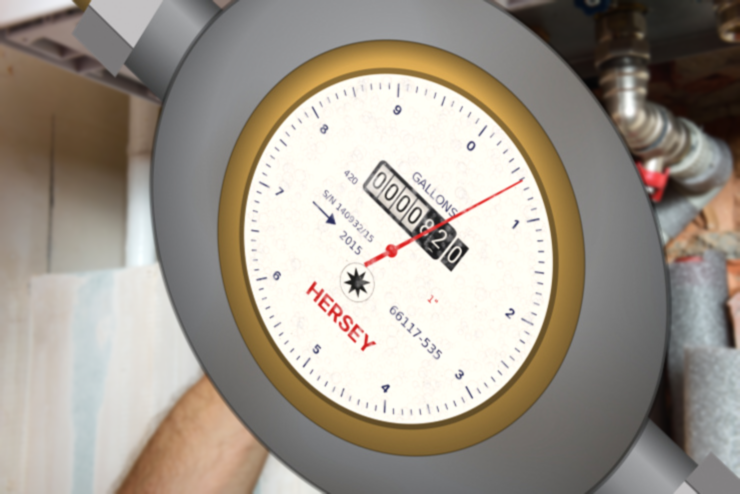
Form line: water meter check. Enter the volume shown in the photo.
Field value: 820.6 gal
